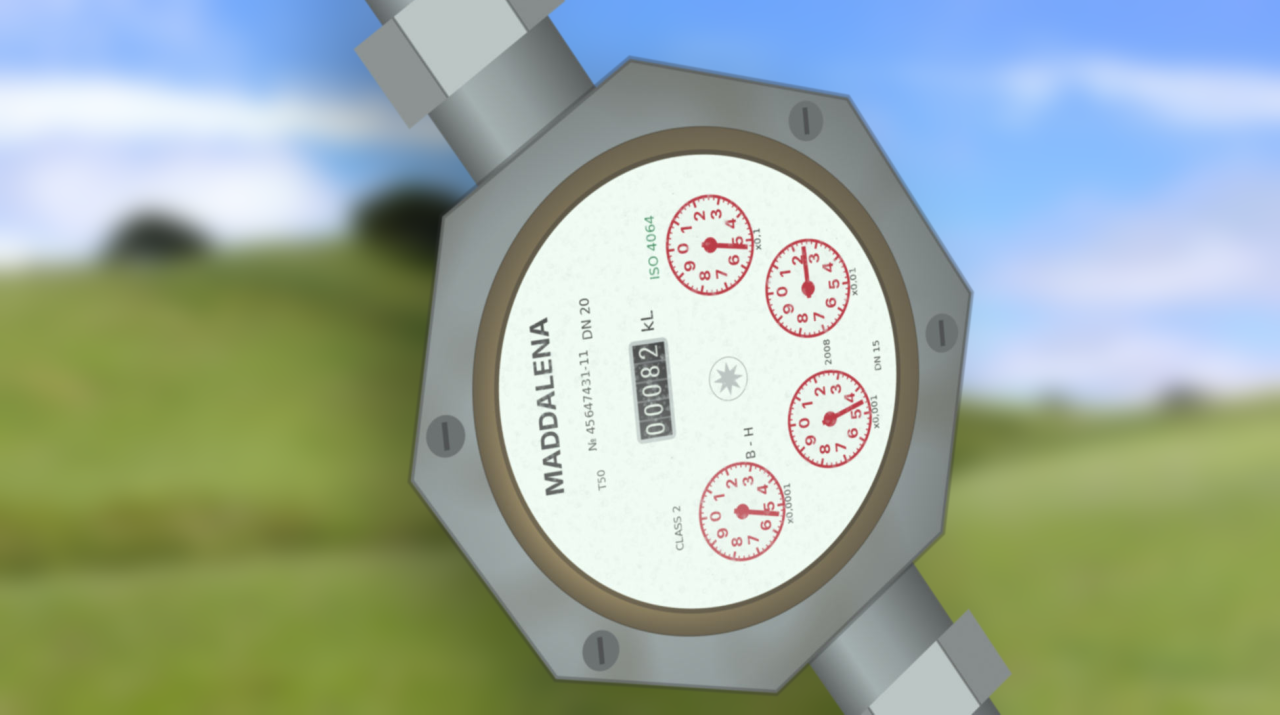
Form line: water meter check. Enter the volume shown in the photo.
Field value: 82.5245 kL
